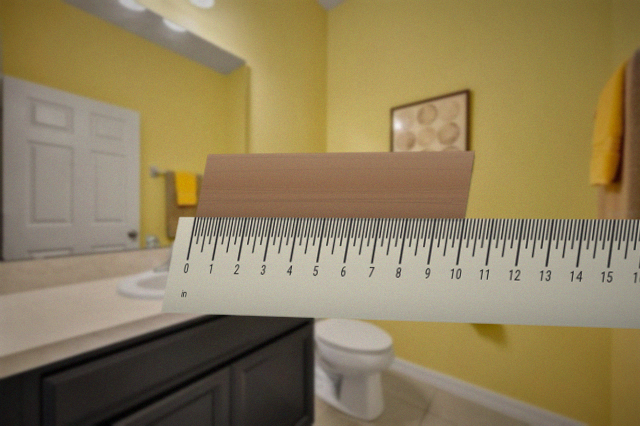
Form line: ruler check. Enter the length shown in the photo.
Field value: 10 in
